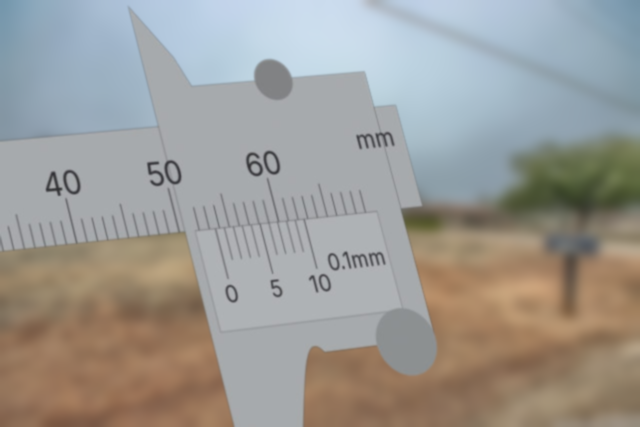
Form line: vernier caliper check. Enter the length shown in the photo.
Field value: 53.6 mm
